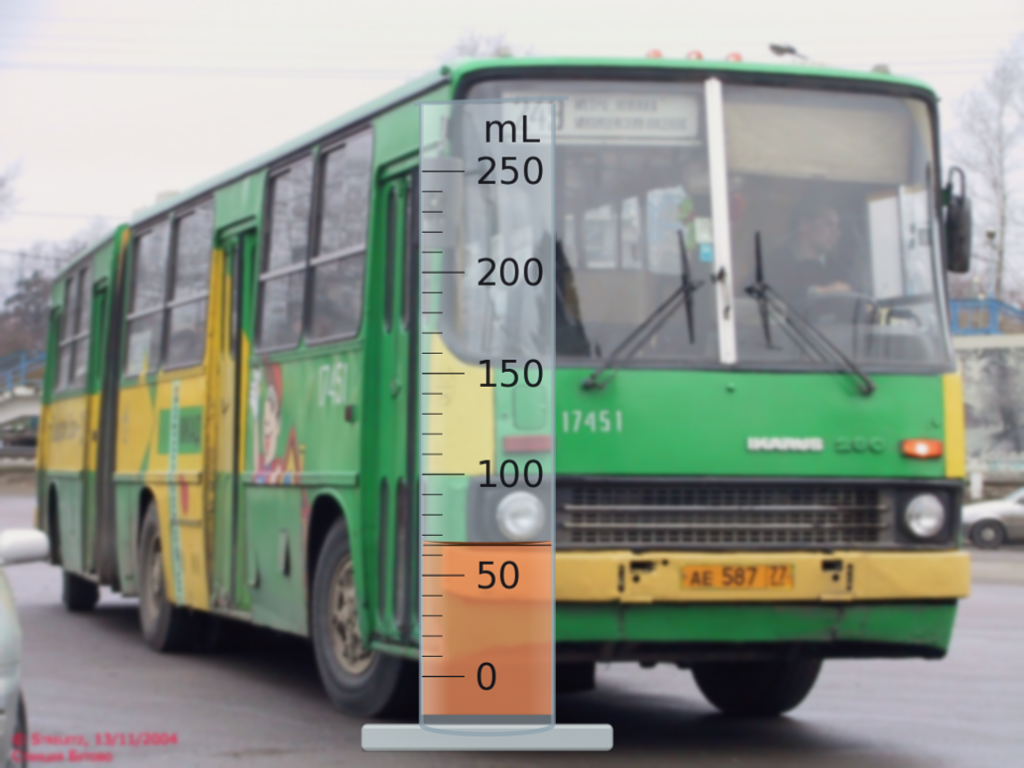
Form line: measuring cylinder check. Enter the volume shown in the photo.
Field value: 65 mL
